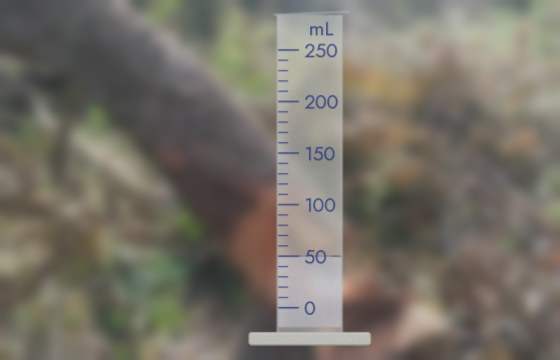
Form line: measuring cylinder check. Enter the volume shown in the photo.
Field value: 50 mL
